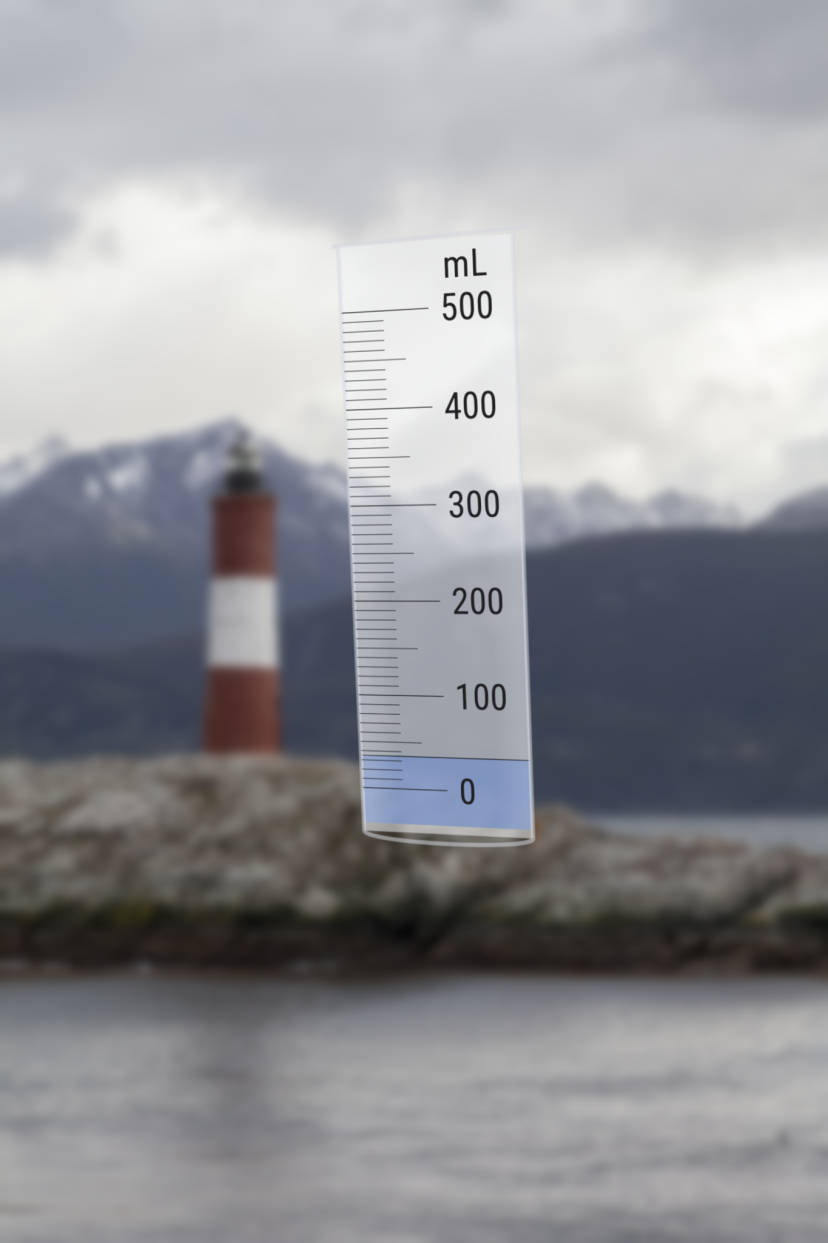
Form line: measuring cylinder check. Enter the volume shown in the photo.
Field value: 35 mL
